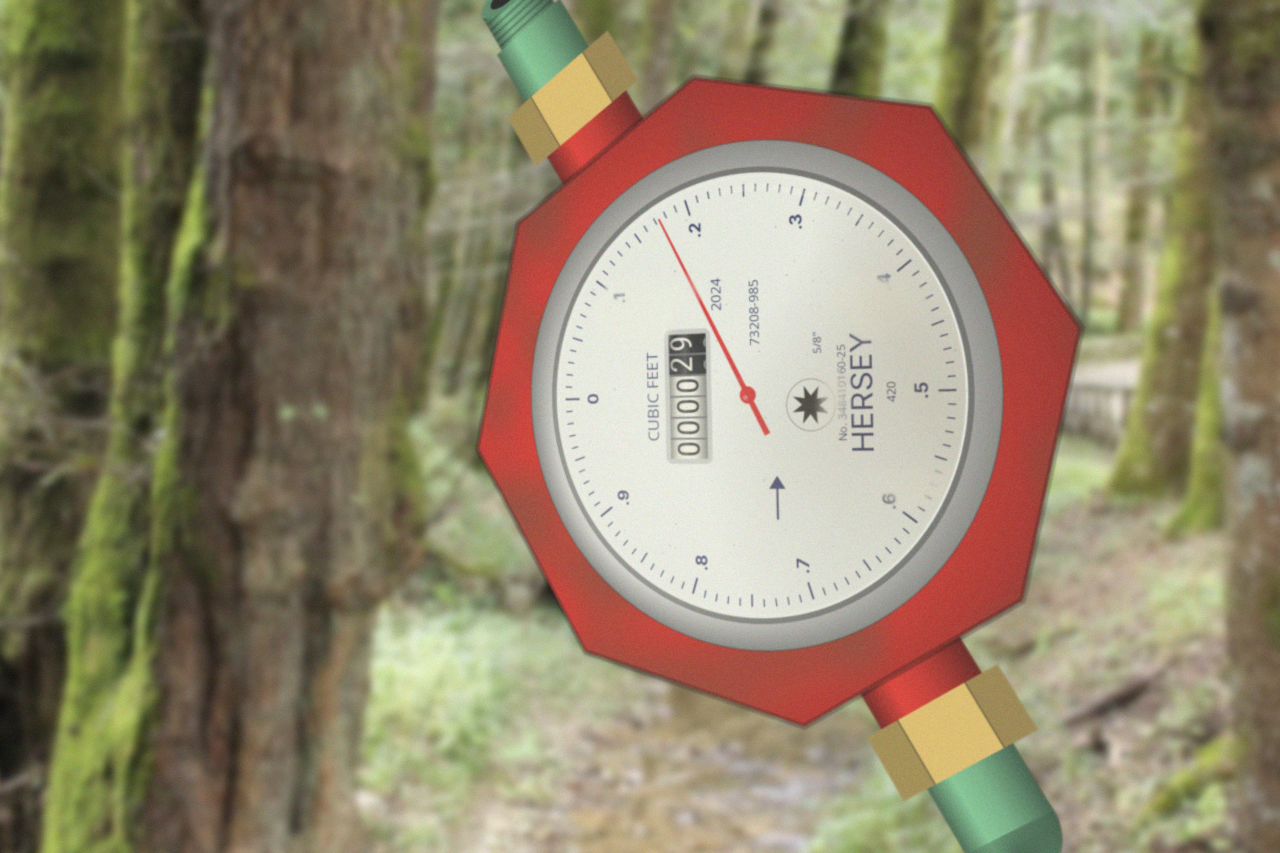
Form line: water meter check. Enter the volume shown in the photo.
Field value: 29.17 ft³
